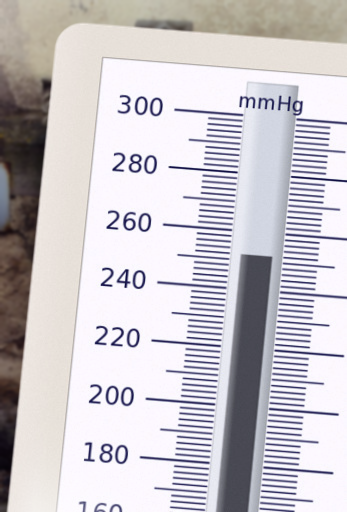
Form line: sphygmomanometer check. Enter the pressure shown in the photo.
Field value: 252 mmHg
